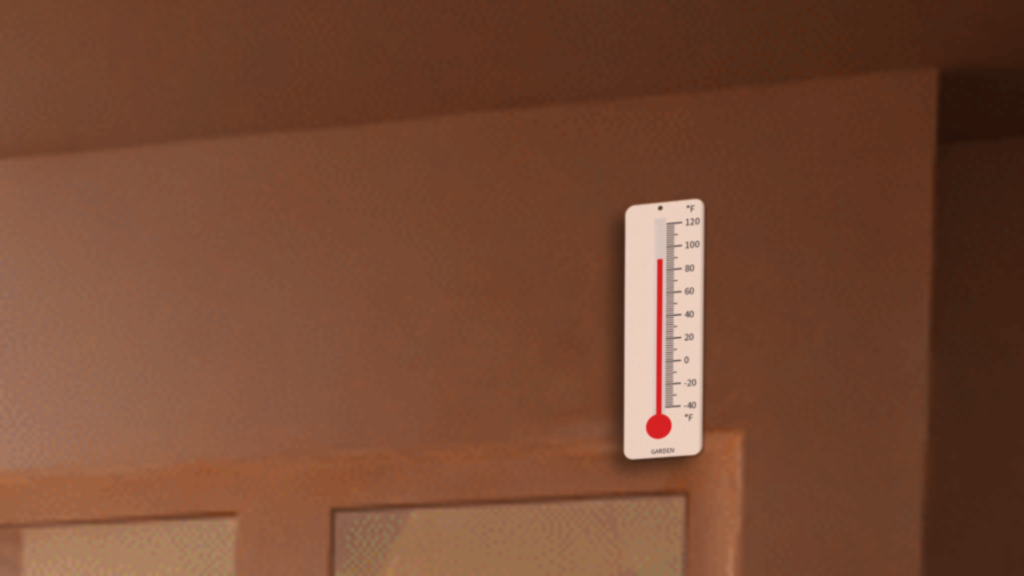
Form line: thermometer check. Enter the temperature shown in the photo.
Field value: 90 °F
